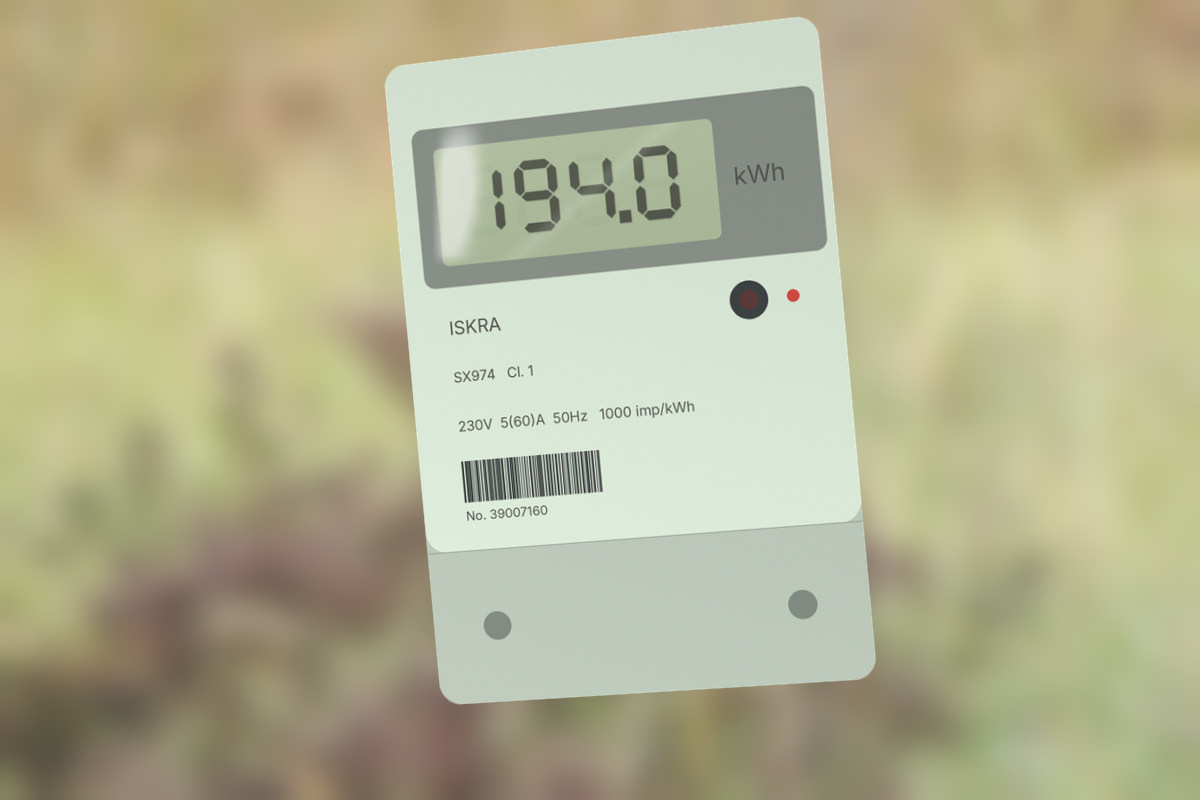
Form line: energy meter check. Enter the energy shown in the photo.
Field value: 194.0 kWh
